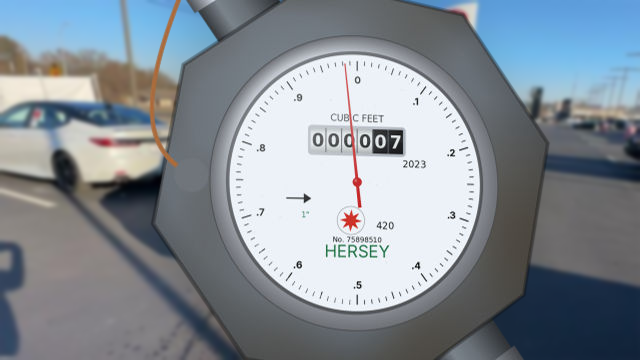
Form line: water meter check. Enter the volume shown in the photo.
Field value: 6.98 ft³
